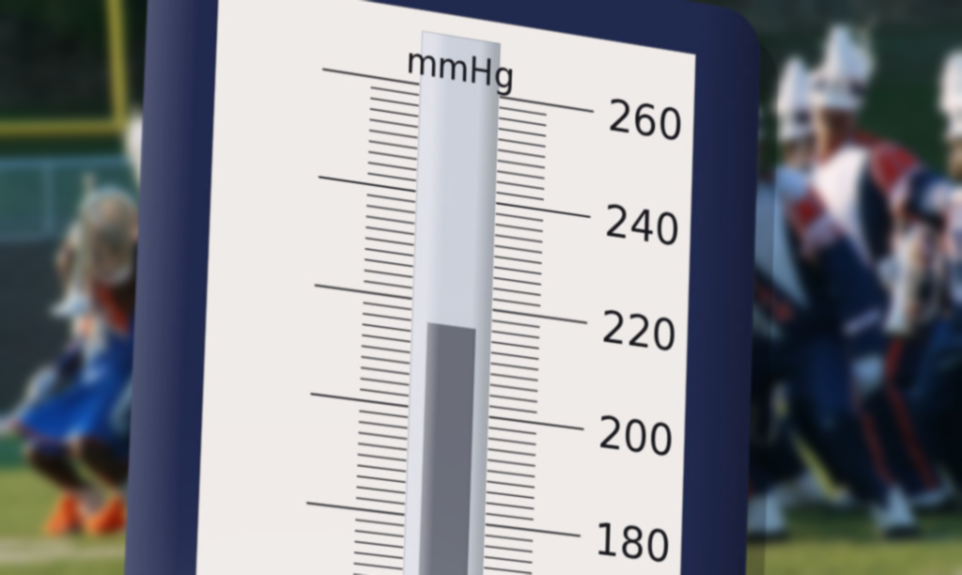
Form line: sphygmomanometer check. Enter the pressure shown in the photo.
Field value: 216 mmHg
